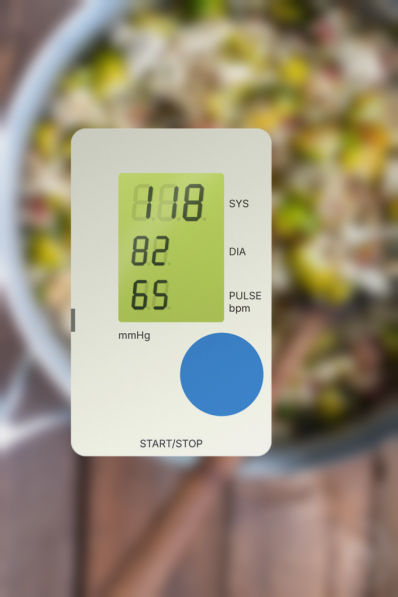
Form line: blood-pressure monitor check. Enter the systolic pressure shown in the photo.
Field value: 118 mmHg
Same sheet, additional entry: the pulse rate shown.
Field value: 65 bpm
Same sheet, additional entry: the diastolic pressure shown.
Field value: 82 mmHg
